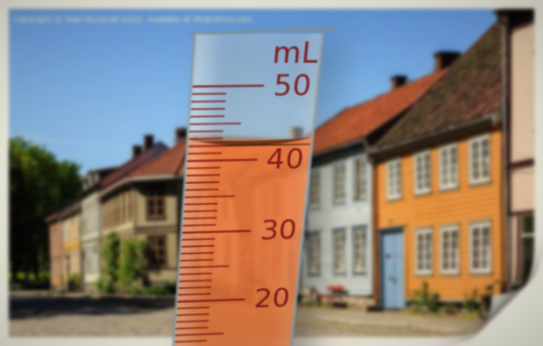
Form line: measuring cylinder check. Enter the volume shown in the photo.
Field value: 42 mL
